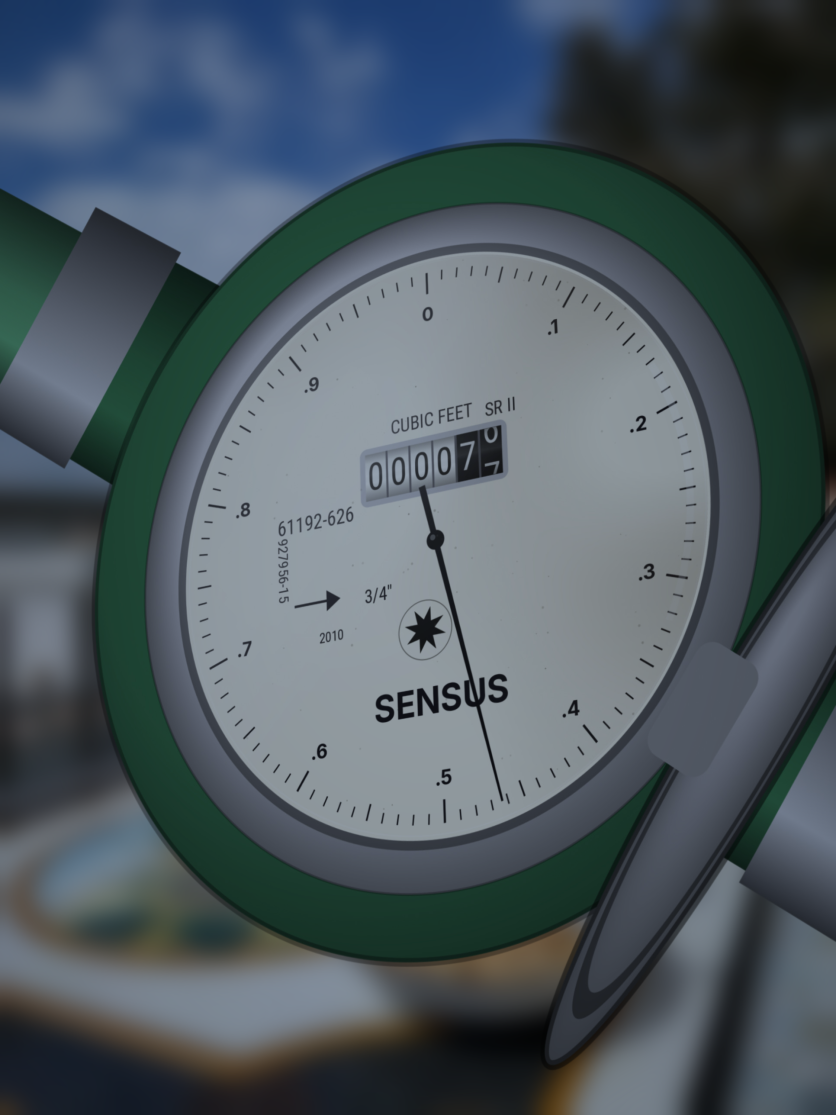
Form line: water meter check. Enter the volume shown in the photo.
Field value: 76.46 ft³
